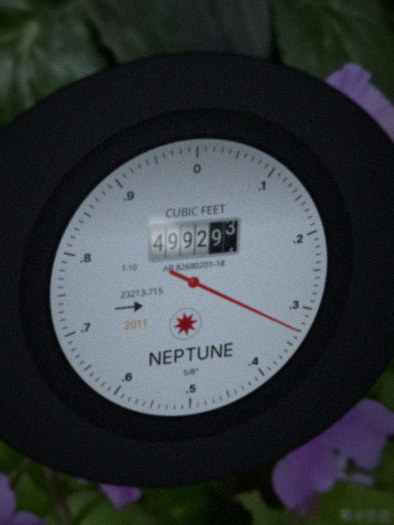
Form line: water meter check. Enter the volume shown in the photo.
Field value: 499293.33 ft³
